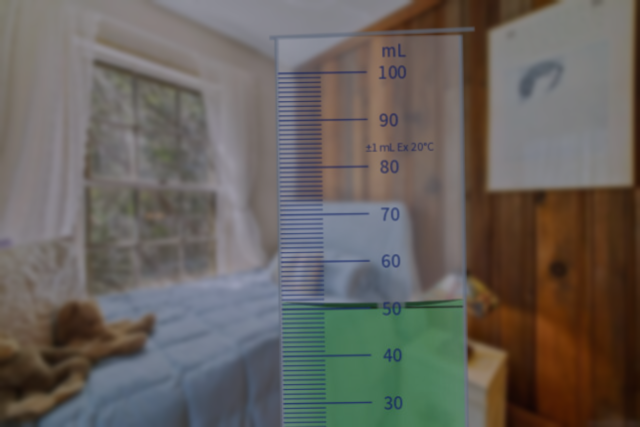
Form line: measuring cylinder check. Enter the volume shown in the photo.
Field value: 50 mL
